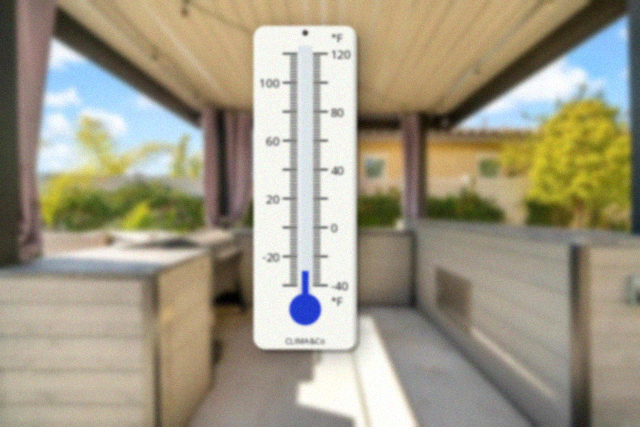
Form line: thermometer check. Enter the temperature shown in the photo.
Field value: -30 °F
